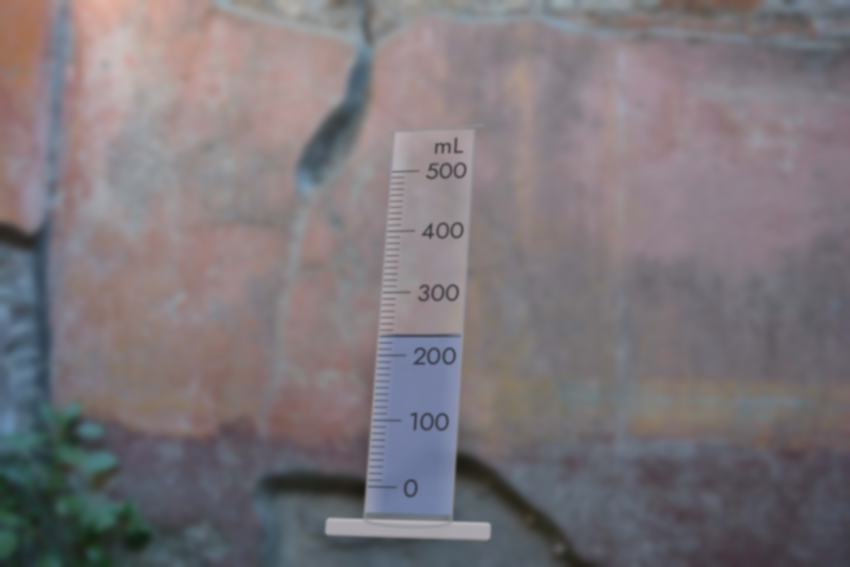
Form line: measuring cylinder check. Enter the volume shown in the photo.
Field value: 230 mL
